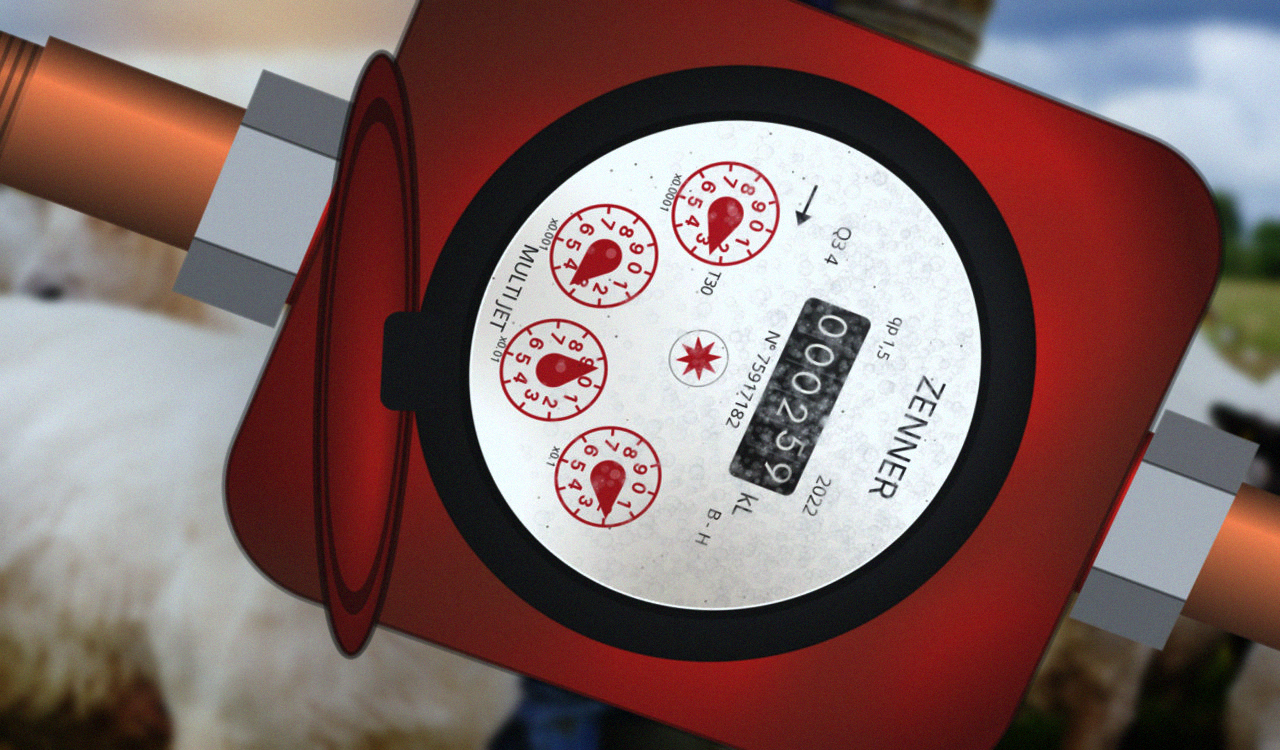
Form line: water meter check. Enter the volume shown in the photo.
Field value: 259.1932 kL
